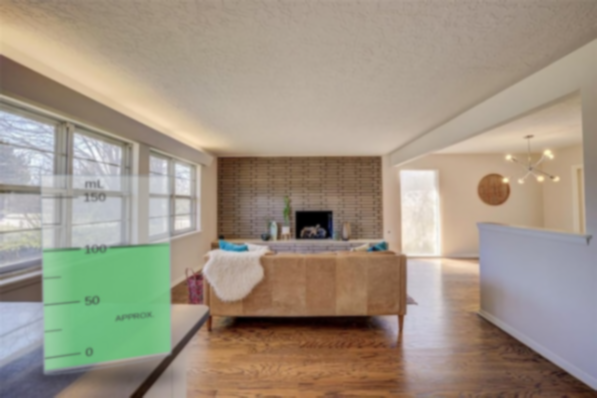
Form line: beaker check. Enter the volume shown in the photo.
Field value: 100 mL
